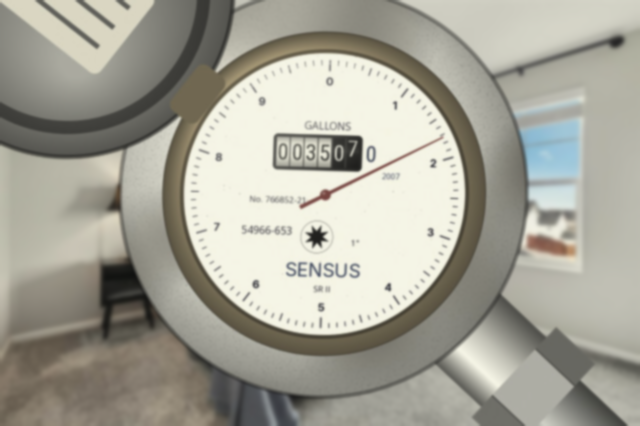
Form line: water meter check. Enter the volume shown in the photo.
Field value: 35071.7 gal
